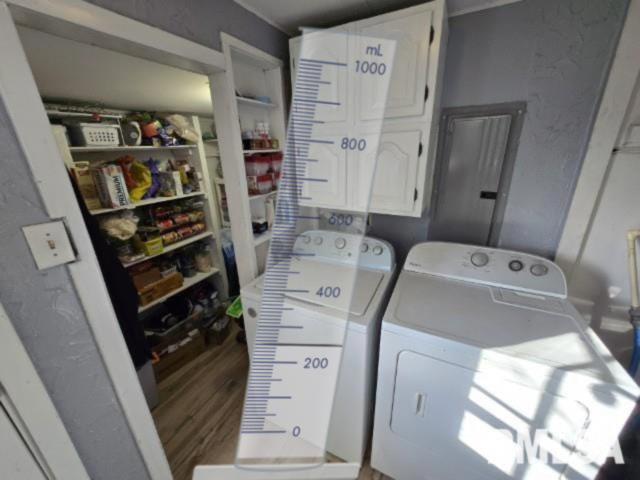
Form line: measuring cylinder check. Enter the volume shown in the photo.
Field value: 250 mL
